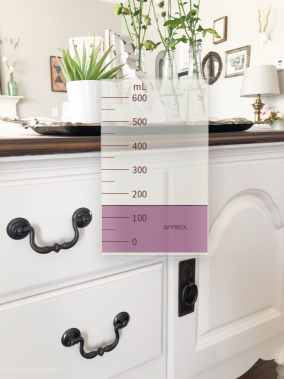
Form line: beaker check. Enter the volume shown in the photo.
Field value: 150 mL
